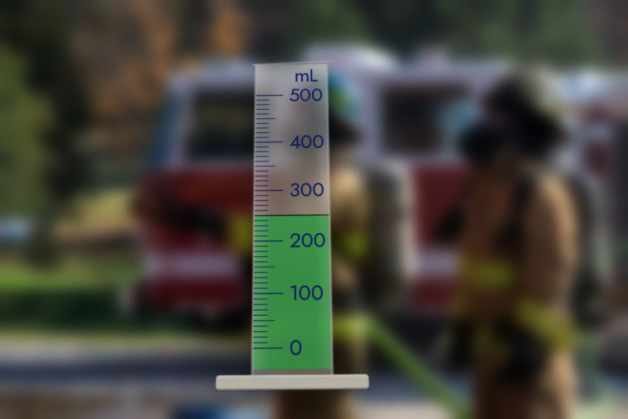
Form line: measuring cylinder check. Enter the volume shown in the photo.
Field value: 250 mL
